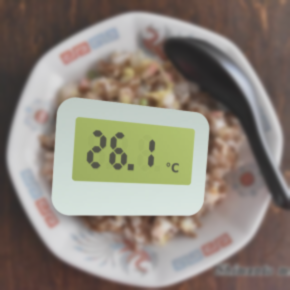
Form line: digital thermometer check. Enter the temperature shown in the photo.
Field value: 26.1 °C
